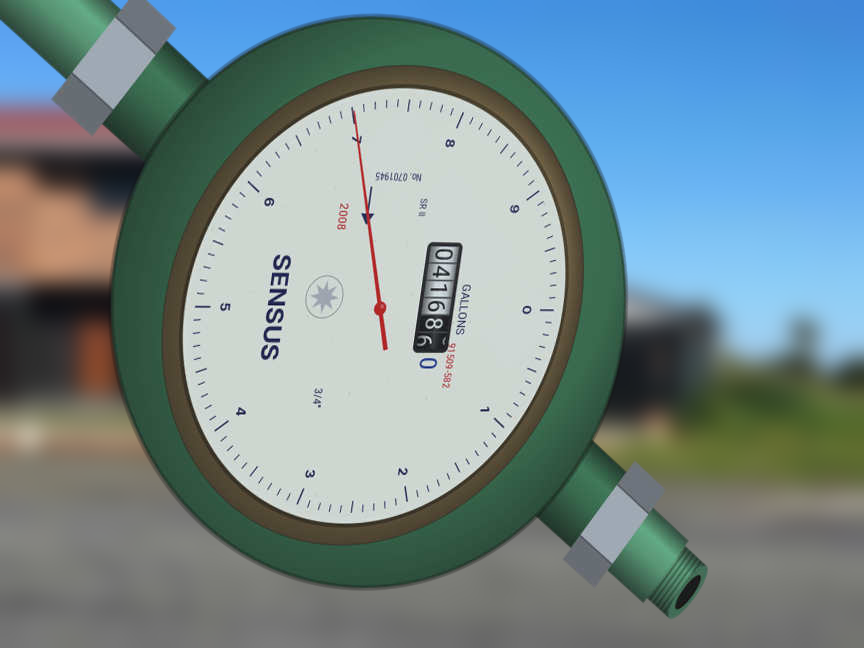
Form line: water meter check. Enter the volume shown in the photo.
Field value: 416857.0 gal
